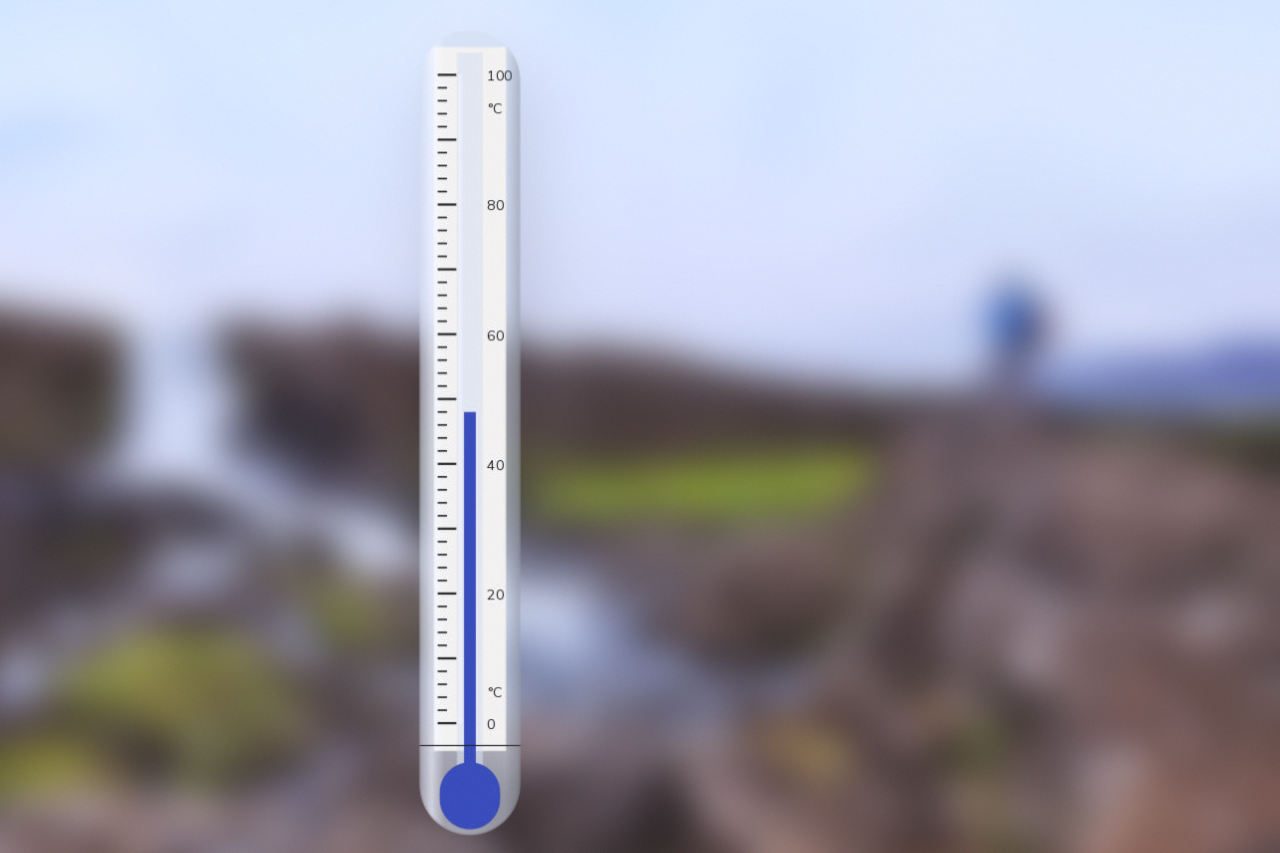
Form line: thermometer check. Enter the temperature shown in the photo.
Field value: 48 °C
